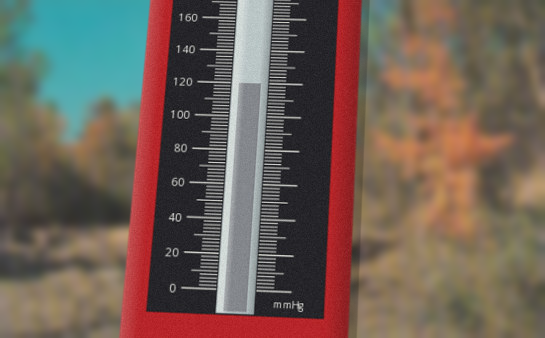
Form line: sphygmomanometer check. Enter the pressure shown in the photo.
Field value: 120 mmHg
